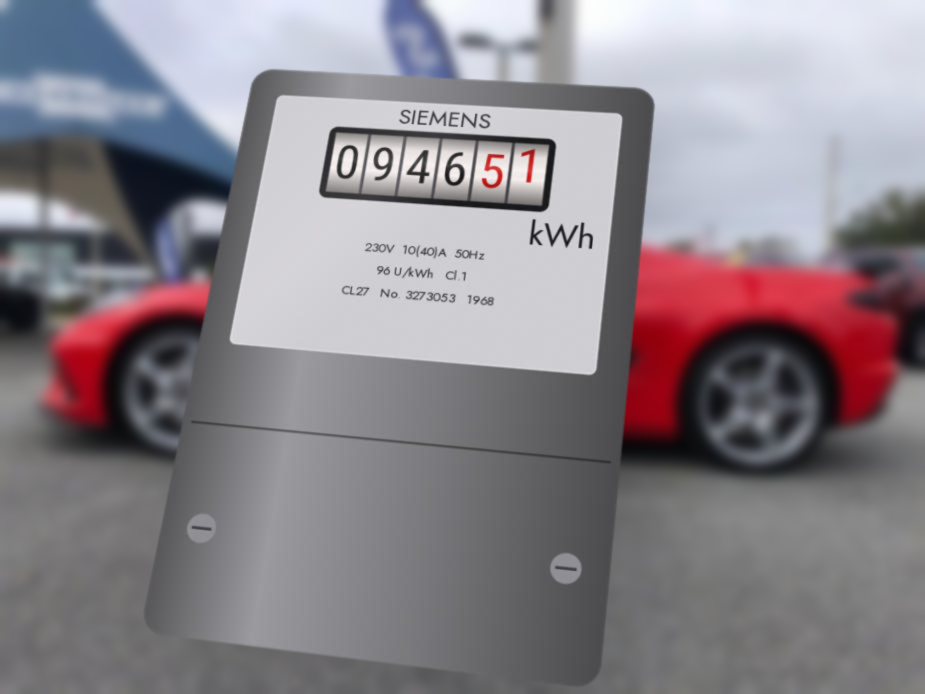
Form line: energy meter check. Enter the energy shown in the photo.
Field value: 946.51 kWh
